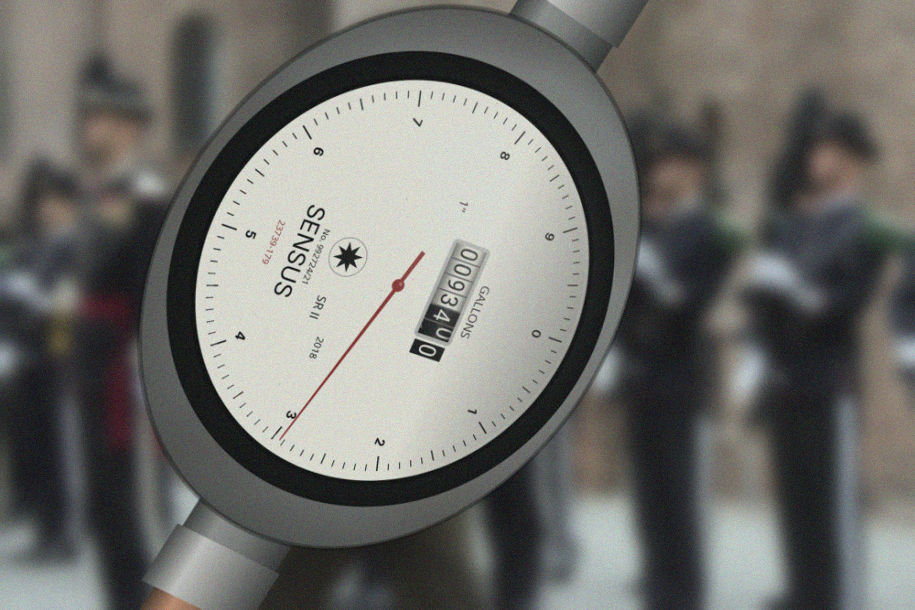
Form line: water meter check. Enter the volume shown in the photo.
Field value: 93402.9 gal
